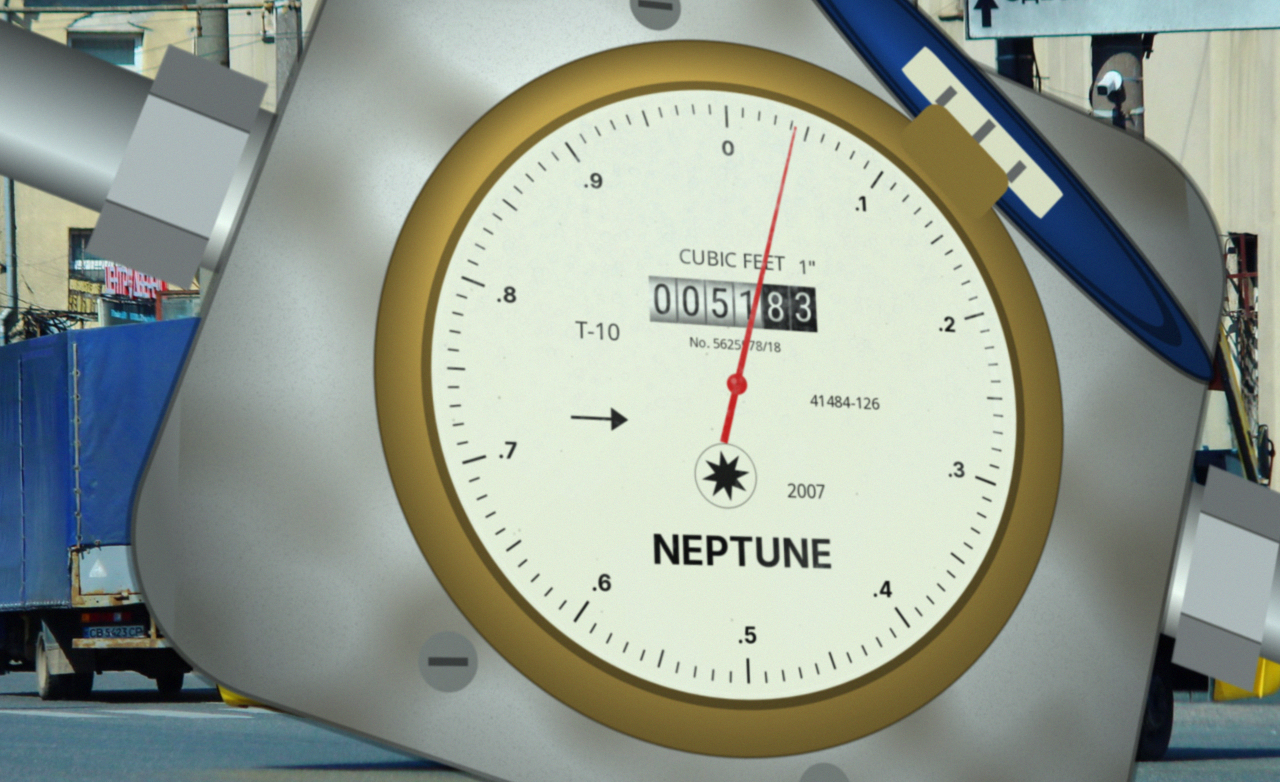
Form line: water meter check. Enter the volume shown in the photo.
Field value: 5183.04 ft³
